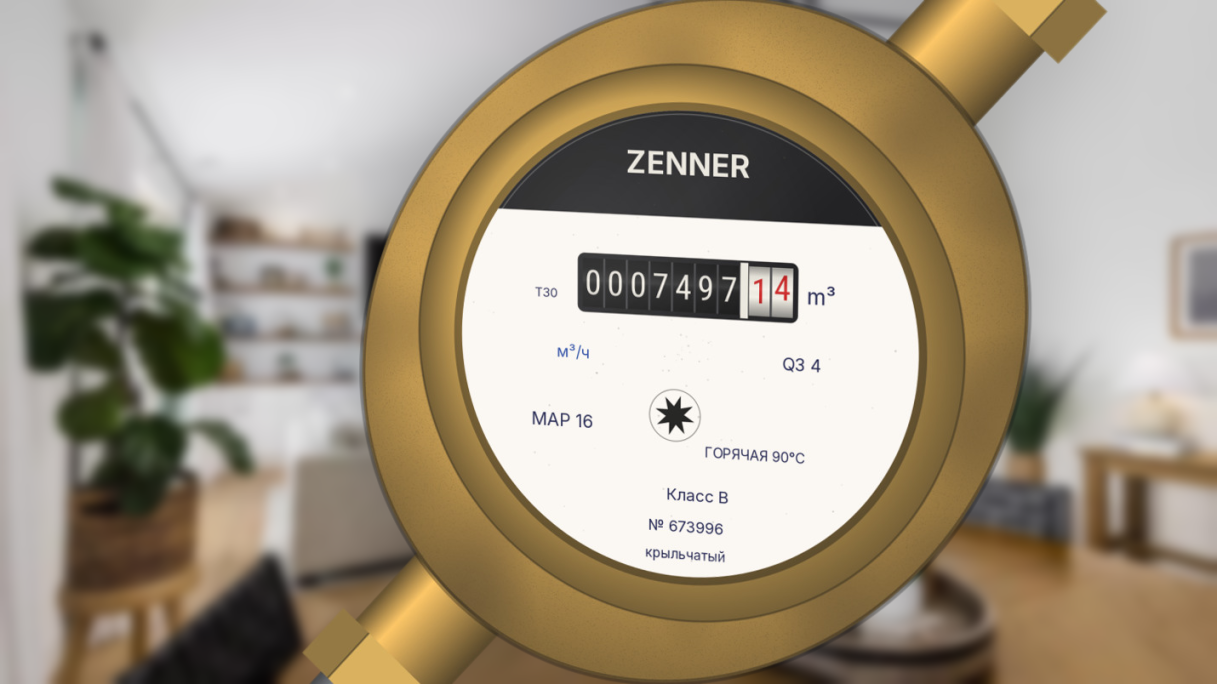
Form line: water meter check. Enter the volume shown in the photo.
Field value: 7497.14 m³
